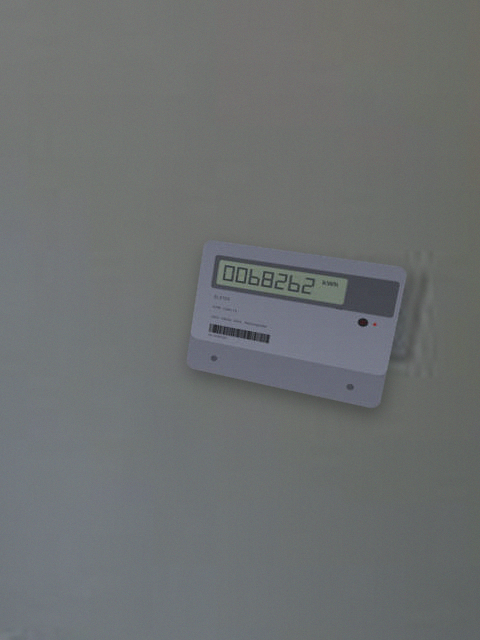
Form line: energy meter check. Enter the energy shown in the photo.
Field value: 68262 kWh
